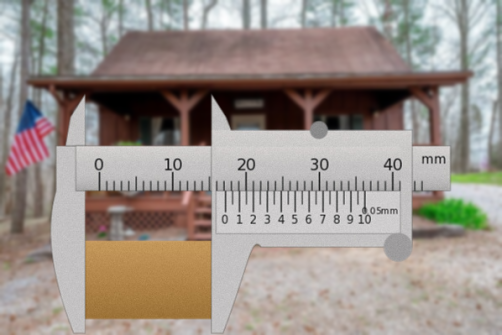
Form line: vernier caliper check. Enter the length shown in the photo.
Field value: 17.2 mm
